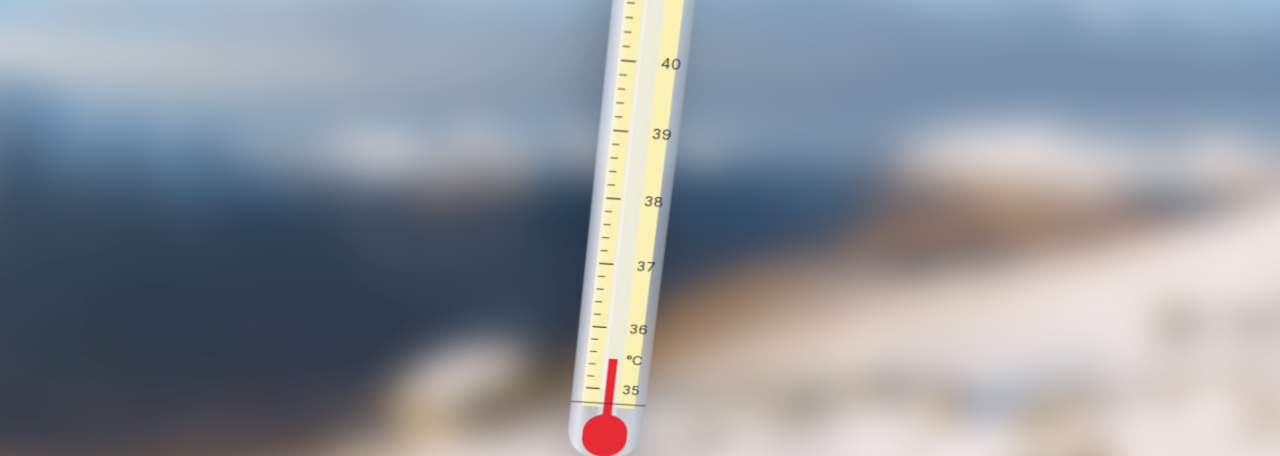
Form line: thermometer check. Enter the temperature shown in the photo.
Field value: 35.5 °C
